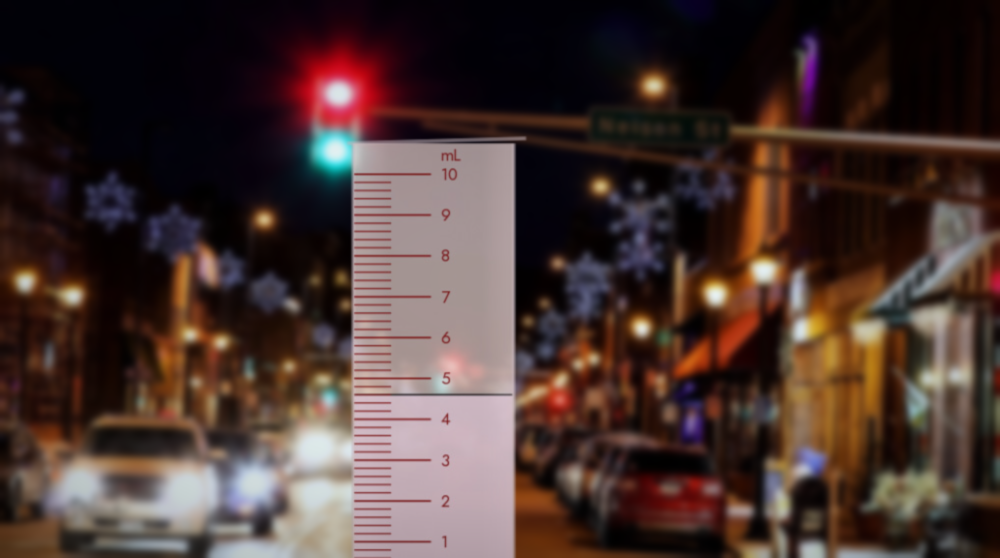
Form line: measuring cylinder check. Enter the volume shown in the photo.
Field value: 4.6 mL
